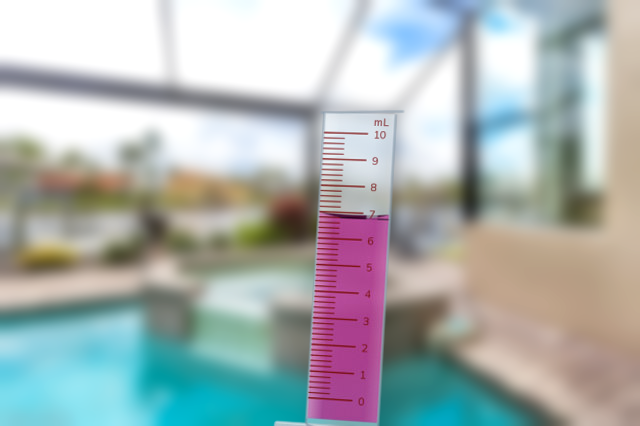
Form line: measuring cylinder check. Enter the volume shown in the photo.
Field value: 6.8 mL
